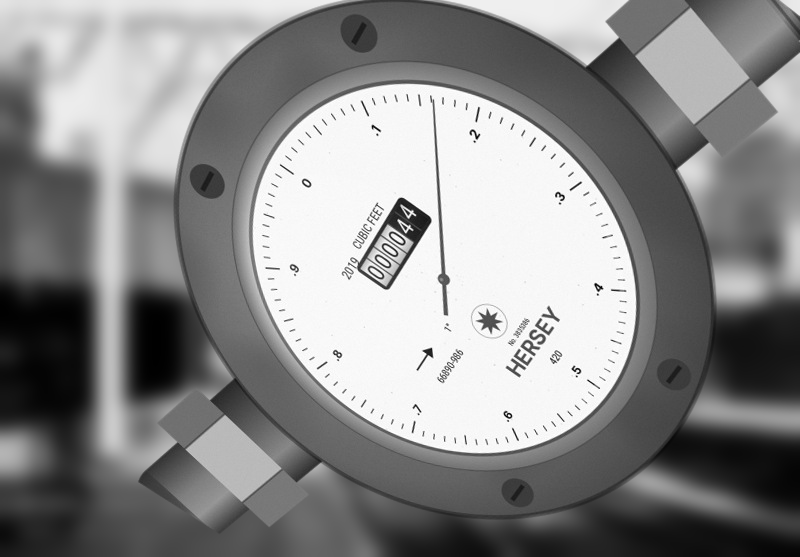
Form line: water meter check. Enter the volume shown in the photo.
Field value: 44.16 ft³
